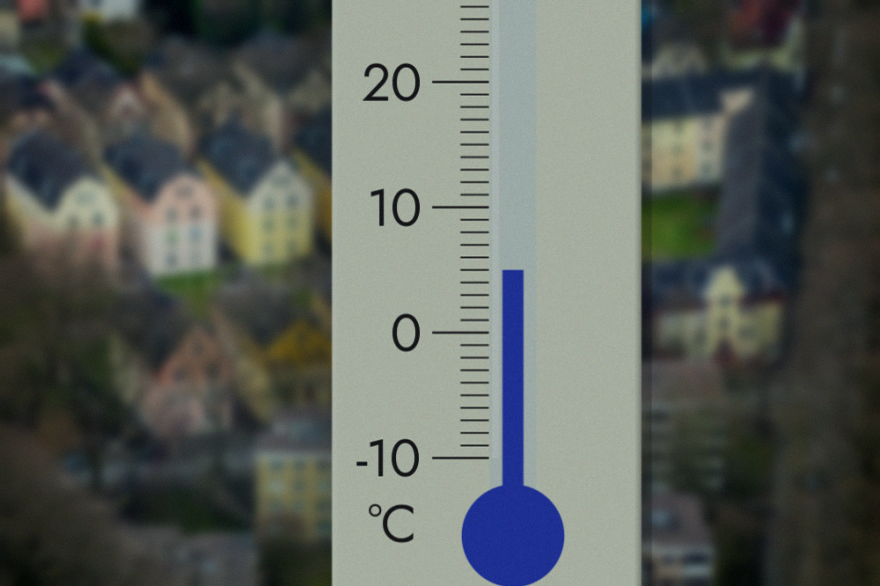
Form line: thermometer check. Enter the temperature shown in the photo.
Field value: 5 °C
